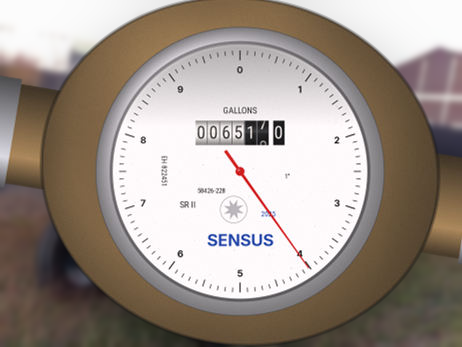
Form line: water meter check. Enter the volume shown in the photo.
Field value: 65174.0 gal
